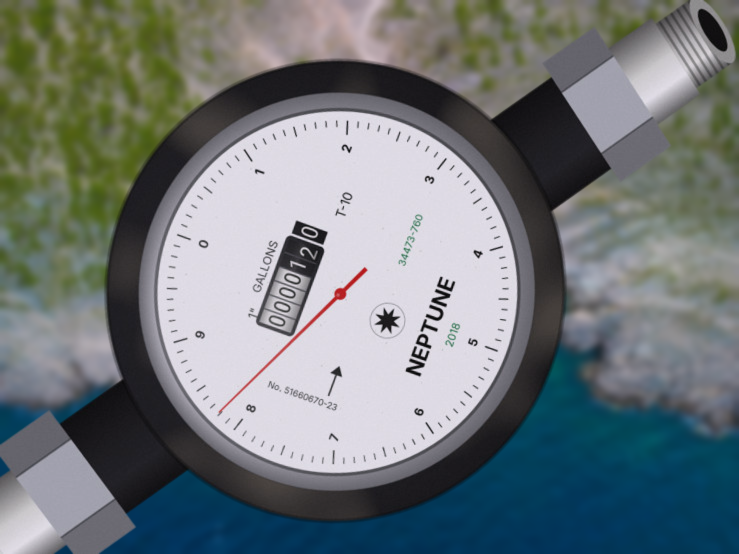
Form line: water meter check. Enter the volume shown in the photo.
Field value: 118.2 gal
